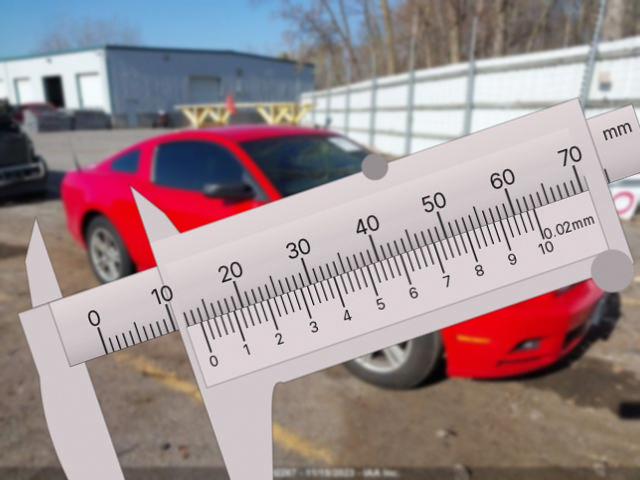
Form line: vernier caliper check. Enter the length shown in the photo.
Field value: 13.8 mm
